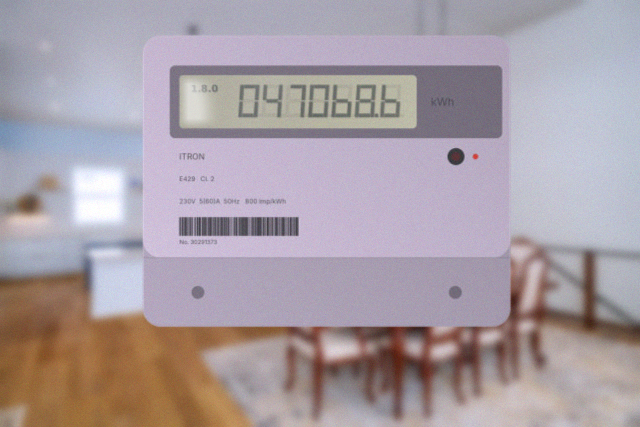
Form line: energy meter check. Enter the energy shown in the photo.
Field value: 47068.6 kWh
